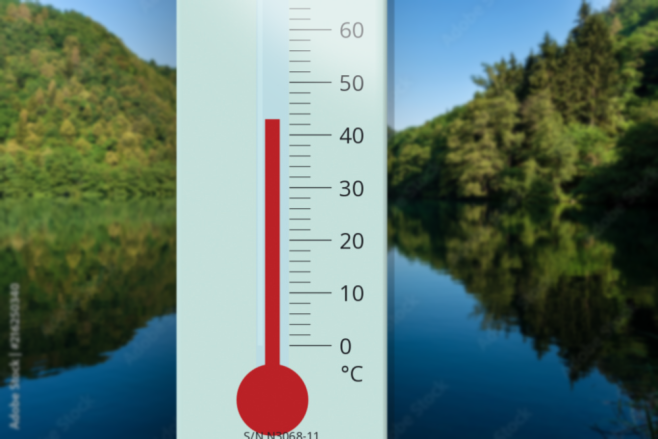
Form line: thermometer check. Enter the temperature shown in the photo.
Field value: 43 °C
